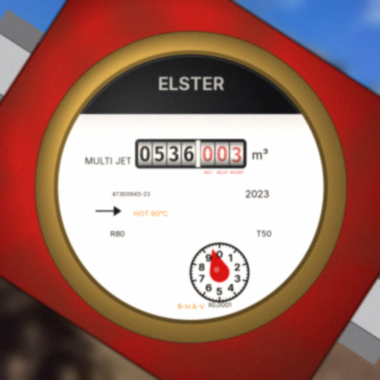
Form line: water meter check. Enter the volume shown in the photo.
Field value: 536.0029 m³
